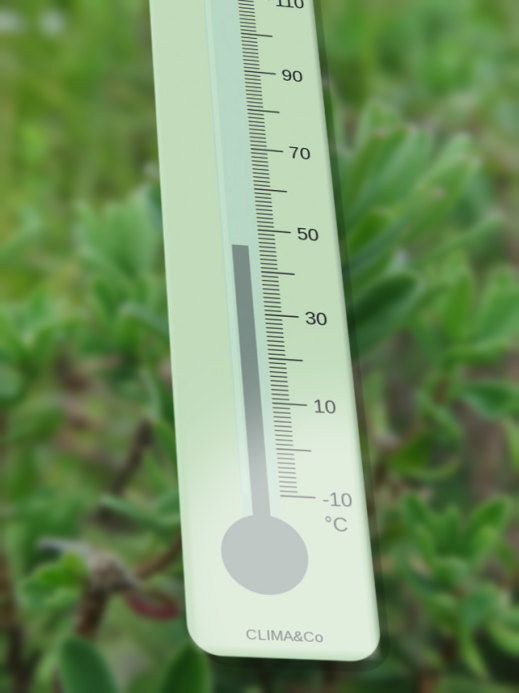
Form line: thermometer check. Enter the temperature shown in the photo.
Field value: 46 °C
